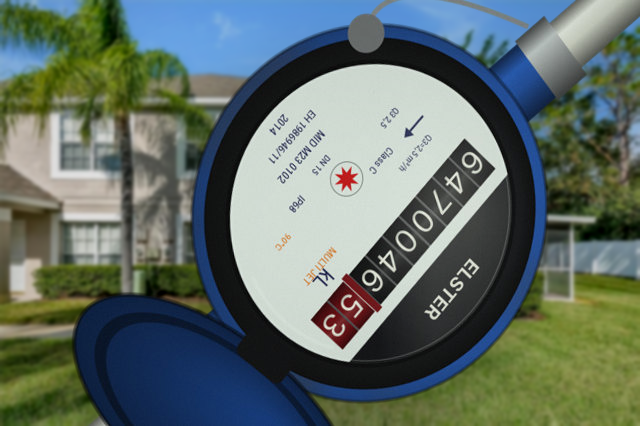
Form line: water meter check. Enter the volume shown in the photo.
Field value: 6470046.53 kL
